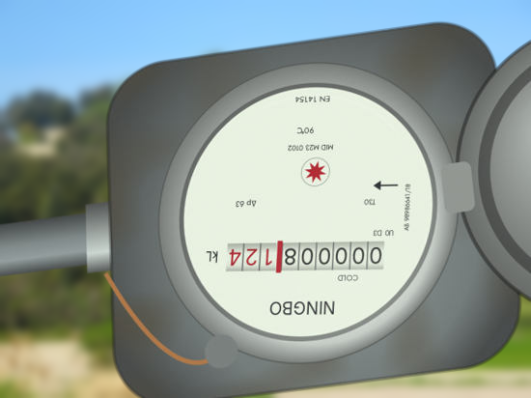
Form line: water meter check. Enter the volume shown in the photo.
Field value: 8.124 kL
